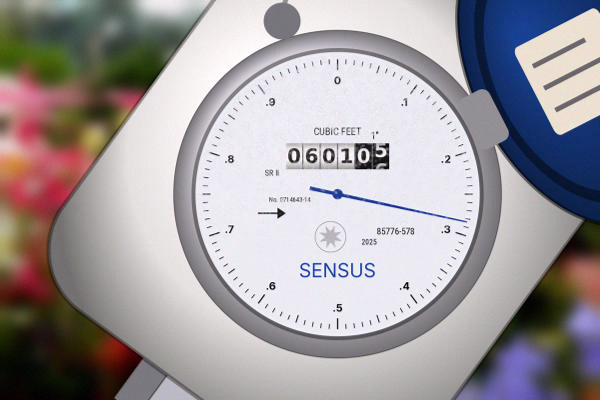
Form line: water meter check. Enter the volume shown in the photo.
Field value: 60105.28 ft³
